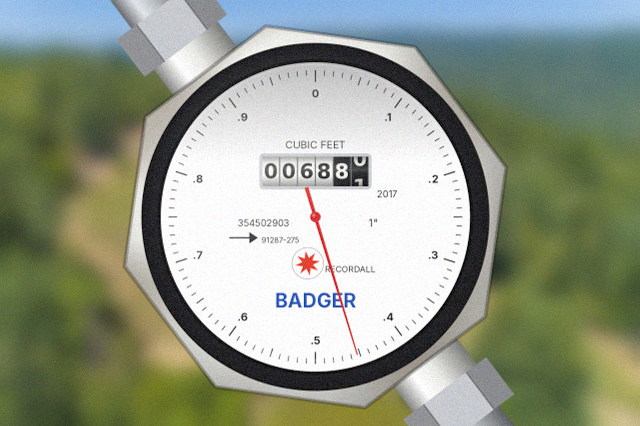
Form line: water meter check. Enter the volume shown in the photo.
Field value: 6880.45 ft³
